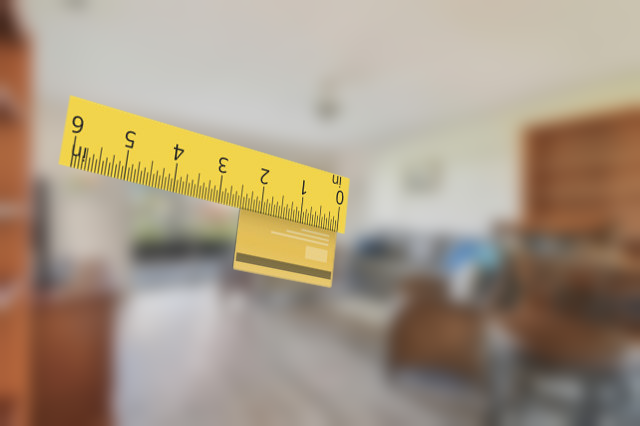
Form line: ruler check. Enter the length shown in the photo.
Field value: 2.5 in
